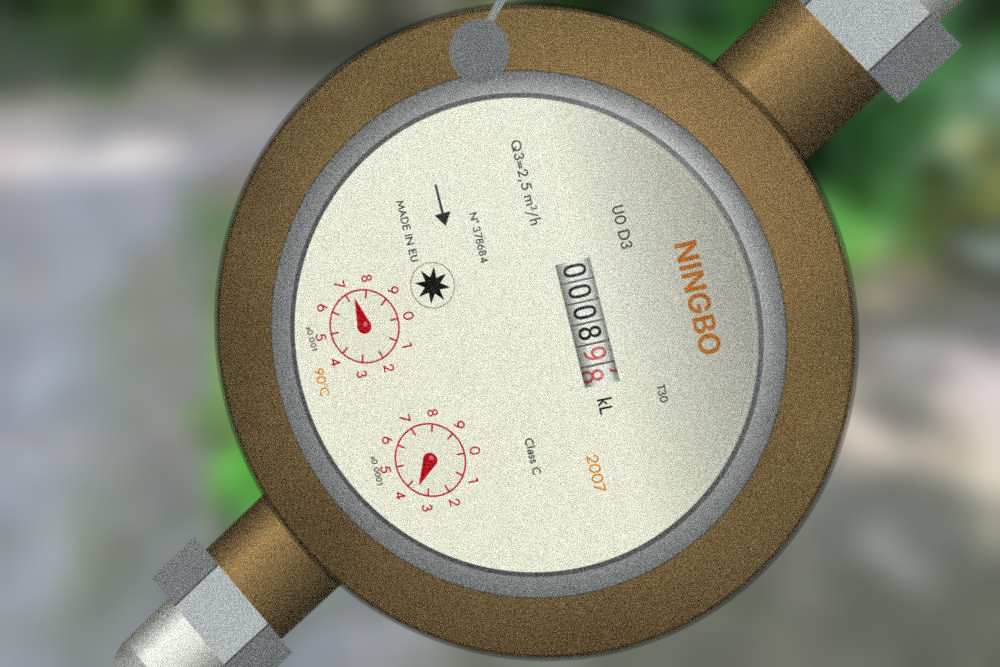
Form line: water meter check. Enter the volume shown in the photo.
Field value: 8.9773 kL
